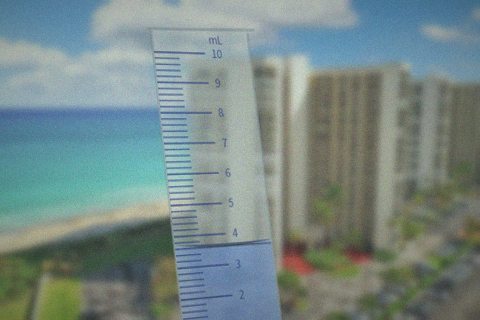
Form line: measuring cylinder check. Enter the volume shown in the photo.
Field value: 3.6 mL
